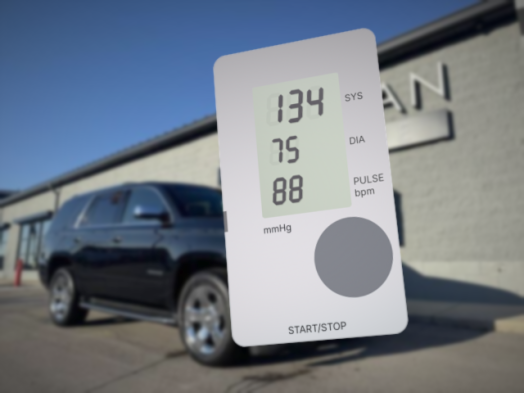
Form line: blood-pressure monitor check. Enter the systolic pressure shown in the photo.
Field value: 134 mmHg
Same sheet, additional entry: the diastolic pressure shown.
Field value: 75 mmHg
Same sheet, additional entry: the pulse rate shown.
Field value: 88 bpm
